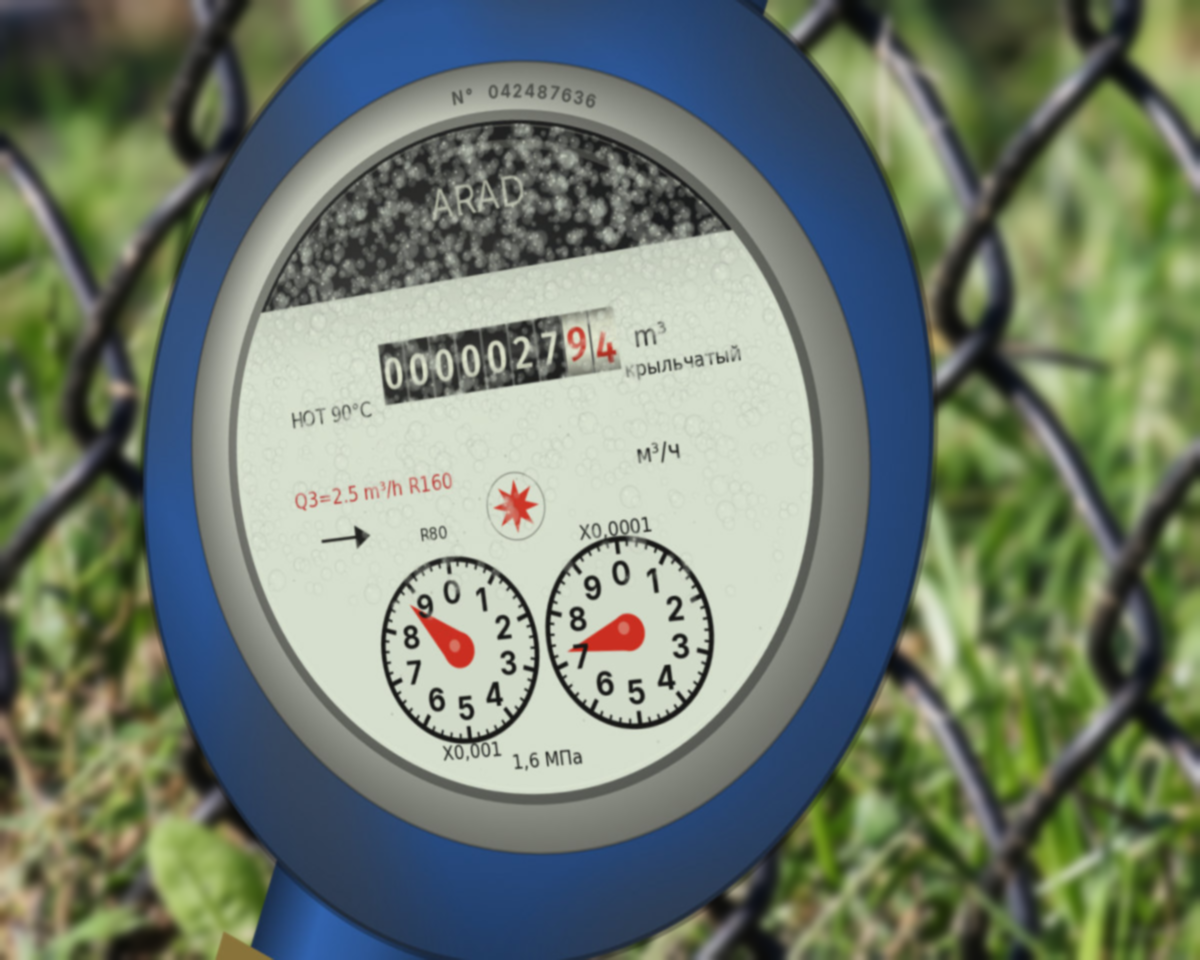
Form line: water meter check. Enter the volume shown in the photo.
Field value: 27.9387 m³
